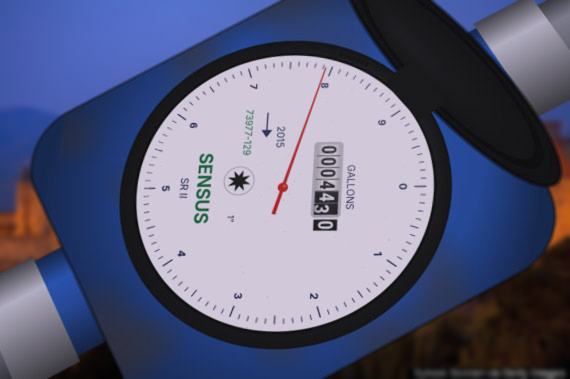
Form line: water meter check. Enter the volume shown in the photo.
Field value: 4427.9 gal
